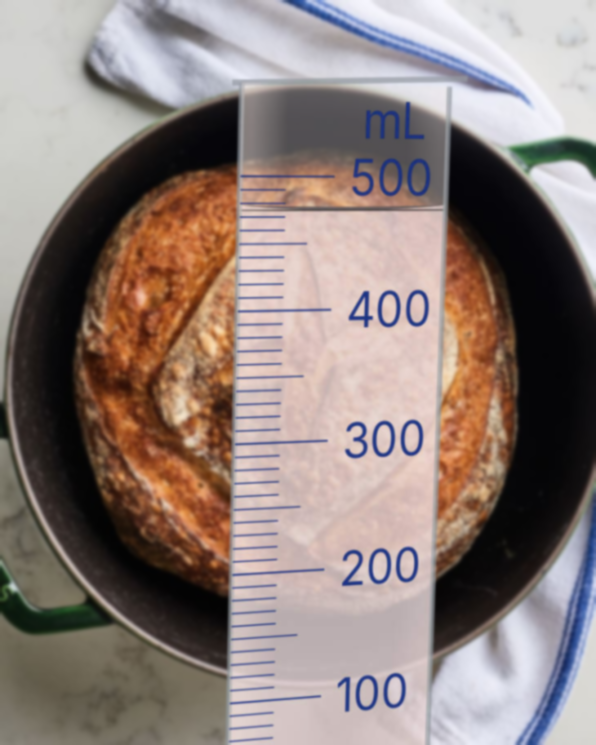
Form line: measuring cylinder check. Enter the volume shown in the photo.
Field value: 475 mL
